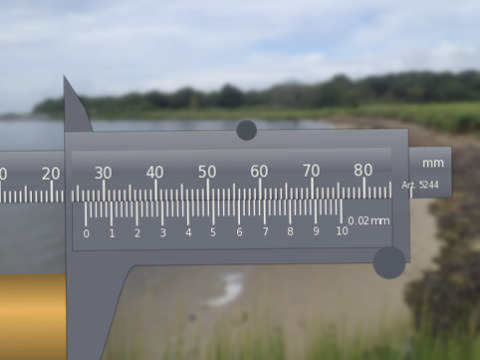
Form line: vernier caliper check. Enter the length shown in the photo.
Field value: 26.5 mm
